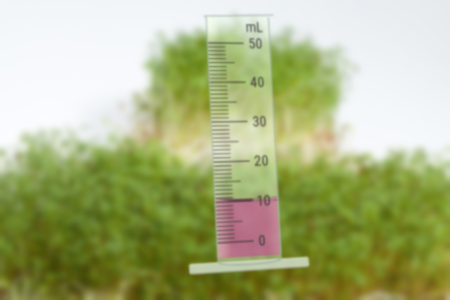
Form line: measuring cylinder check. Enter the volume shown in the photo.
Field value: 10 mL
